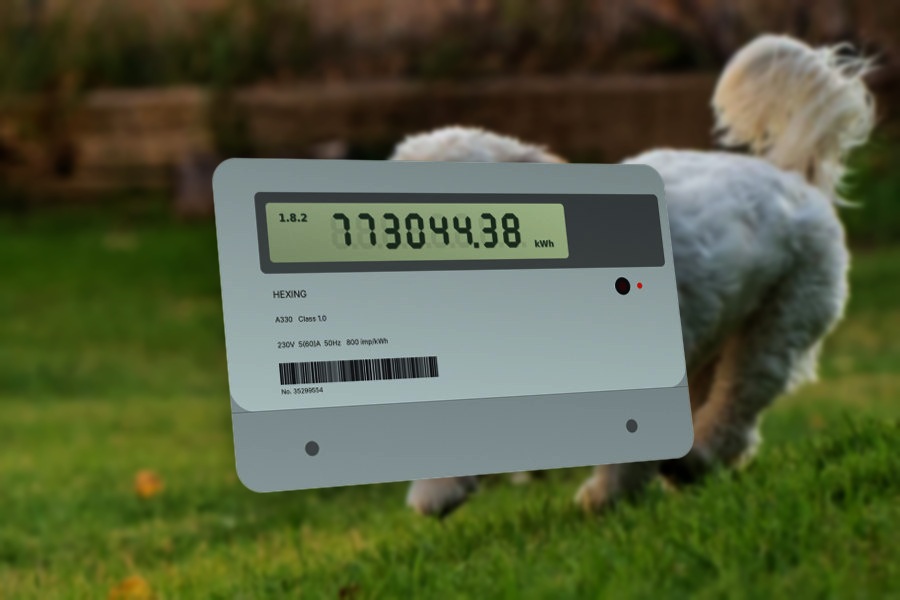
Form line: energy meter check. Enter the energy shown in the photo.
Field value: 773044.38 kWh
